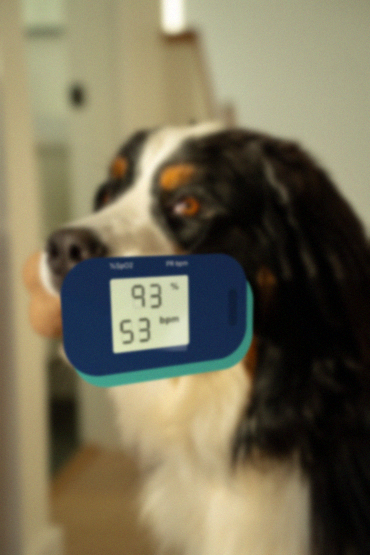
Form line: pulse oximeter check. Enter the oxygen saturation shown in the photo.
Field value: 93 %
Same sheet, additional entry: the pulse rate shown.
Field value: 53 bpm
